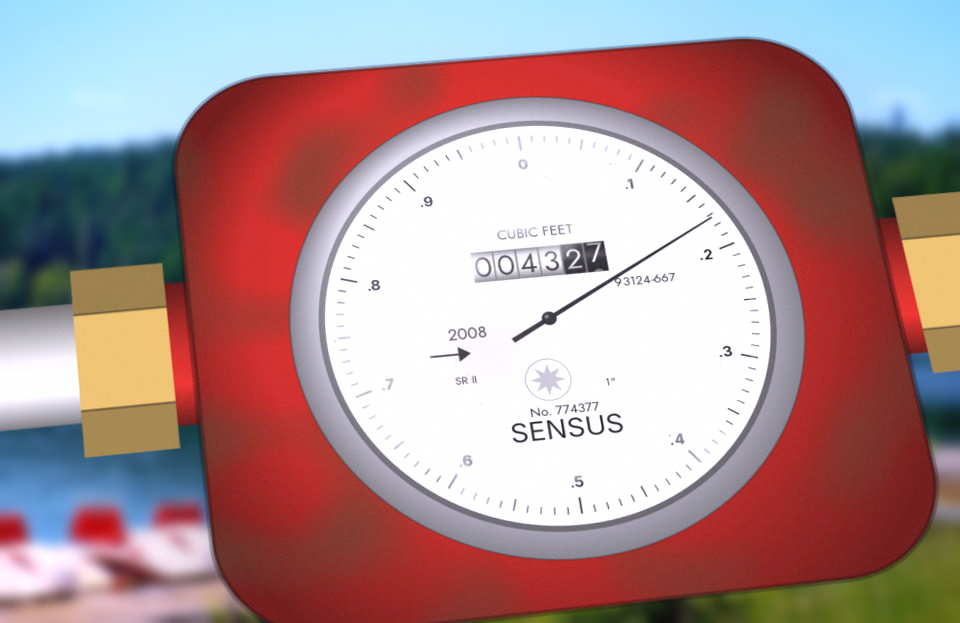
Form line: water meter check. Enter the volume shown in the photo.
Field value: 4327.17 ft³
